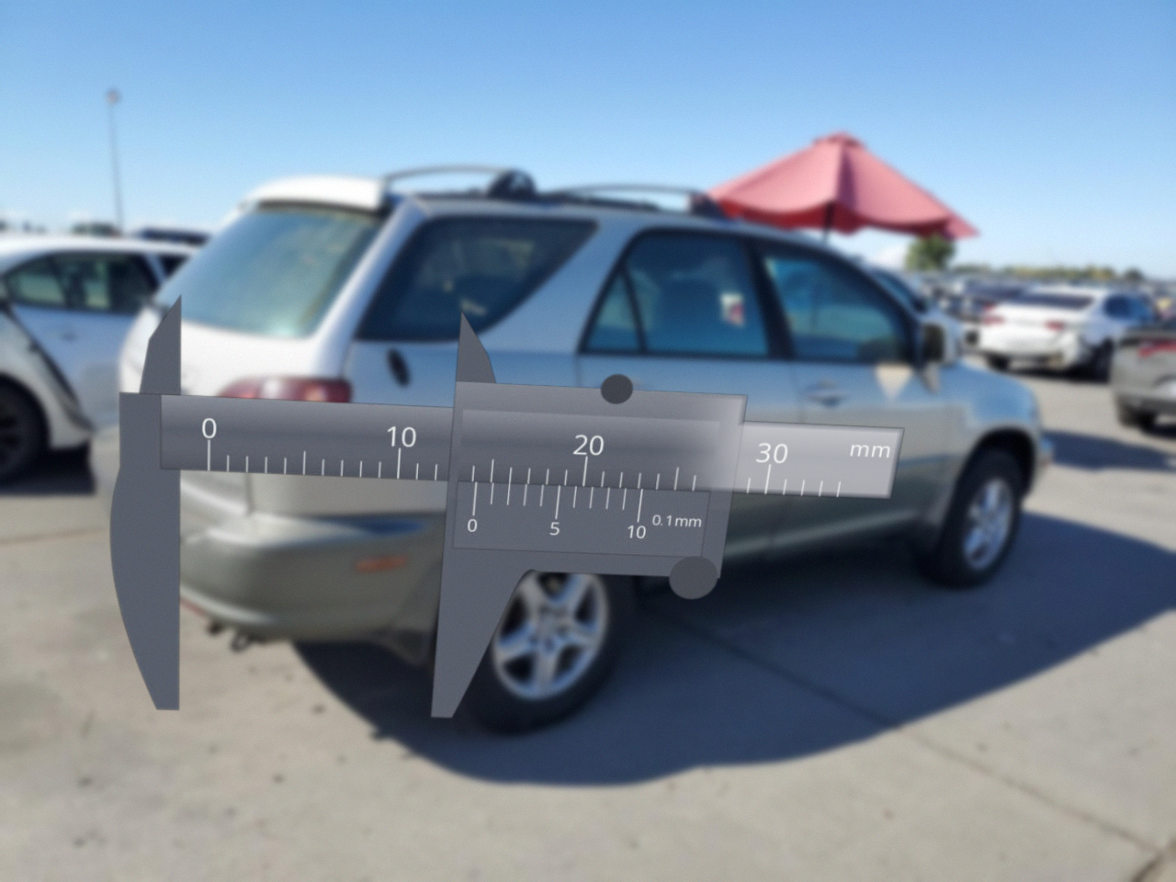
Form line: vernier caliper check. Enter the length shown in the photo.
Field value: 14.2 mm
